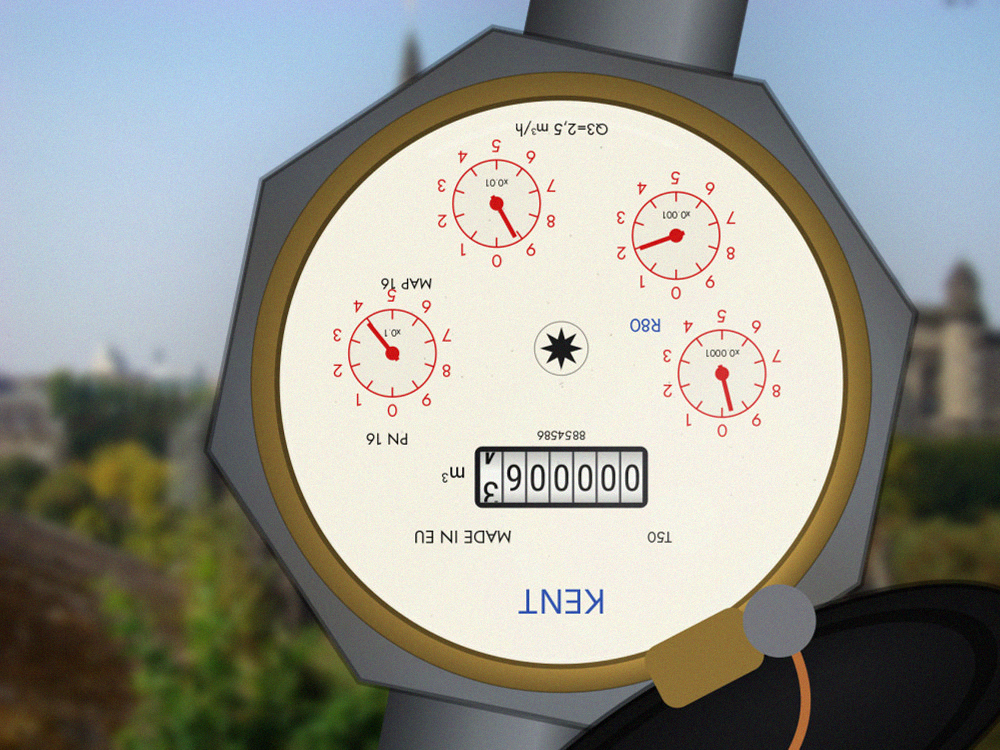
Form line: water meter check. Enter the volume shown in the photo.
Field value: 63.3919 m³
